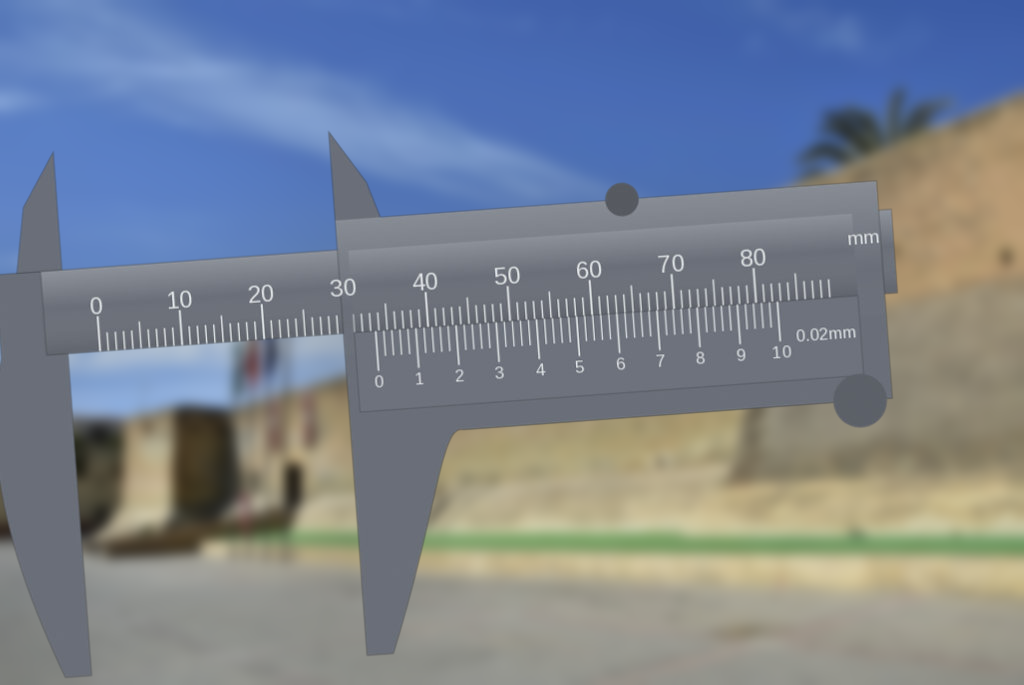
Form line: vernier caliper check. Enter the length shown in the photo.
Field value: 33.6 mm
